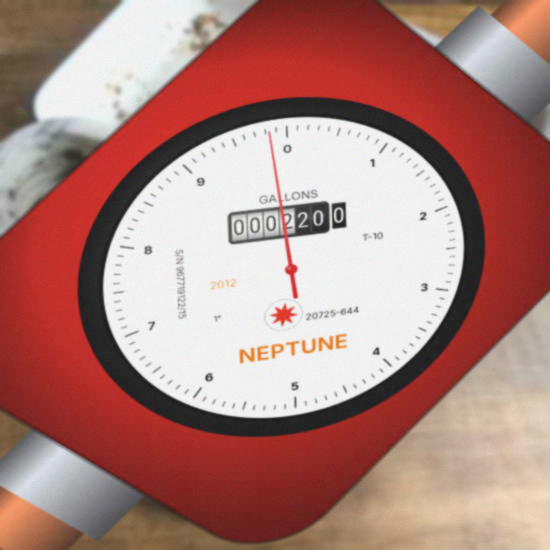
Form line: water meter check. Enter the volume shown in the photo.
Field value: 2199.8 gal
